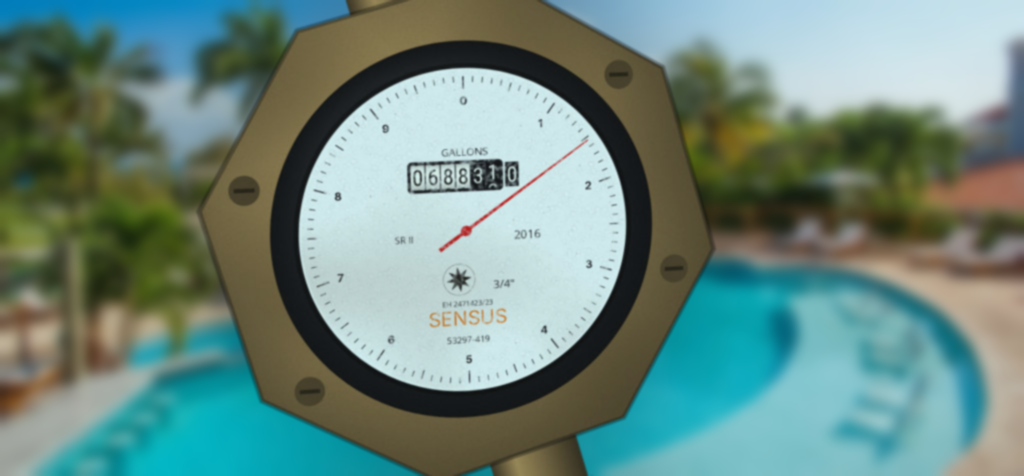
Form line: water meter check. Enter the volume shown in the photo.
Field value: 688311.5 gal
